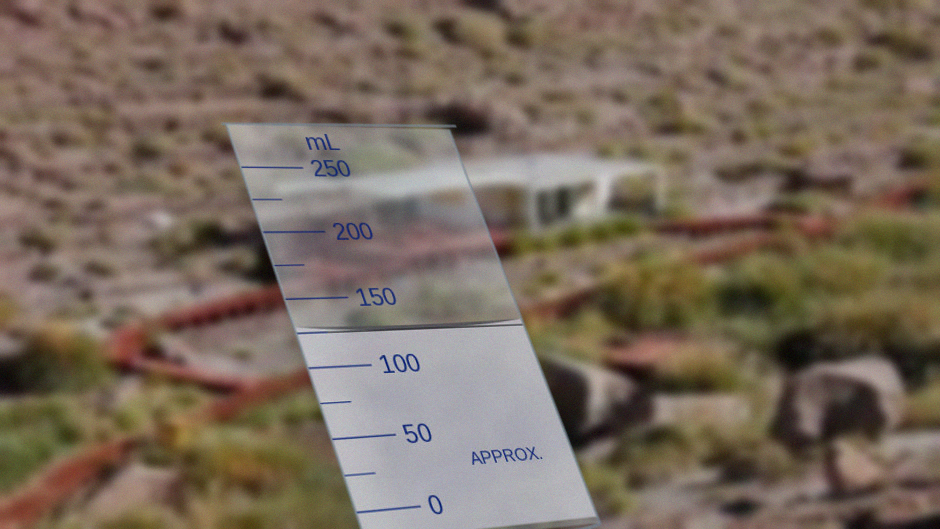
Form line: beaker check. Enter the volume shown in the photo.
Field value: 125 mL
